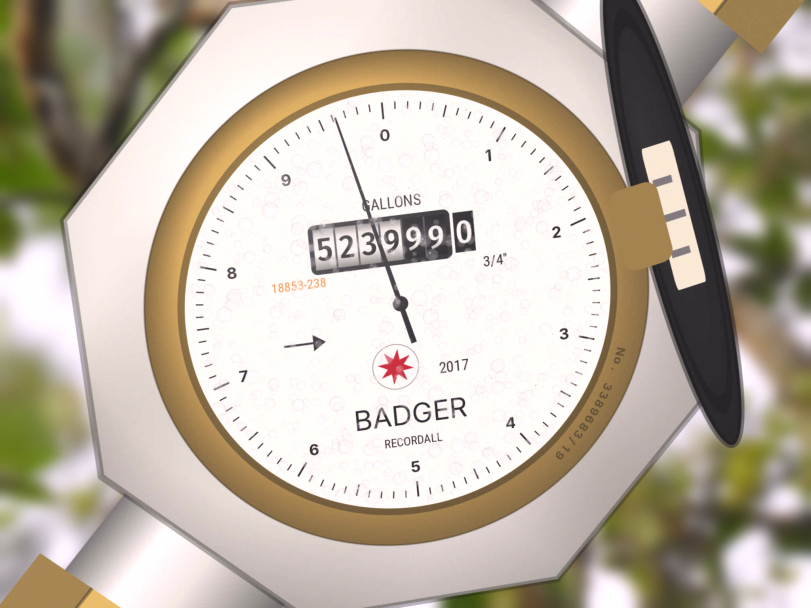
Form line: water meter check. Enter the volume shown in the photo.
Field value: 5239989.6 gal
